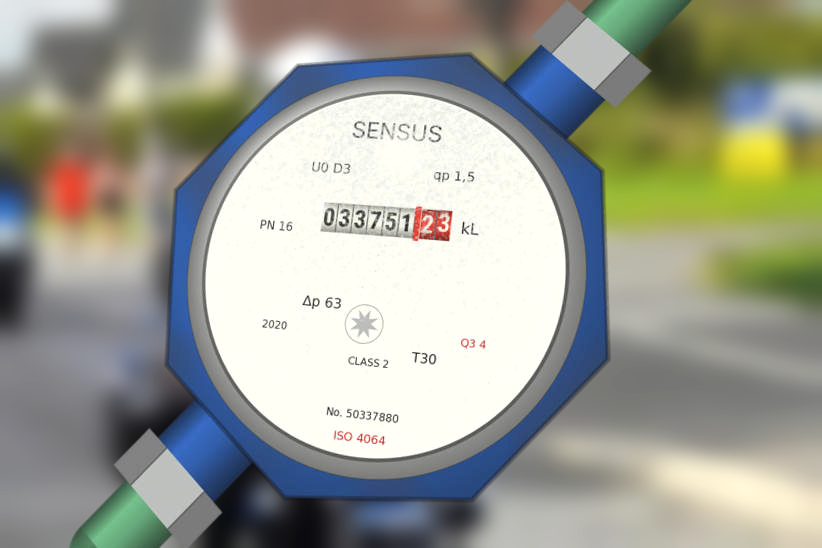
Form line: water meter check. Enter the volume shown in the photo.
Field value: 33751.23 kL
